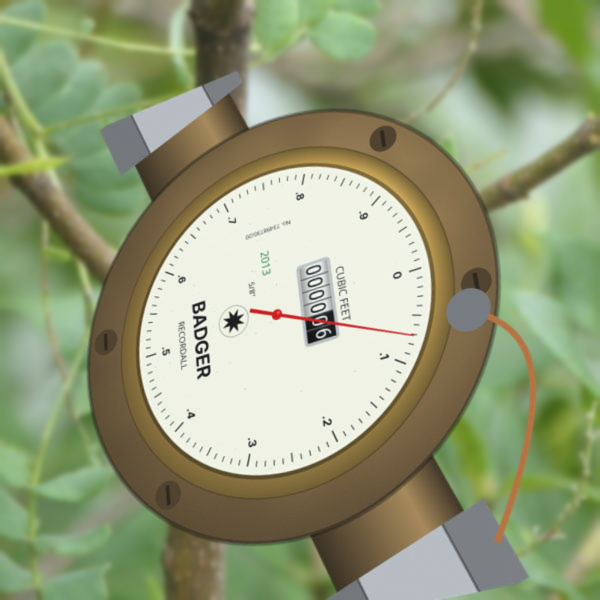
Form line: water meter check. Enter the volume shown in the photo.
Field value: 6.07 ft³
